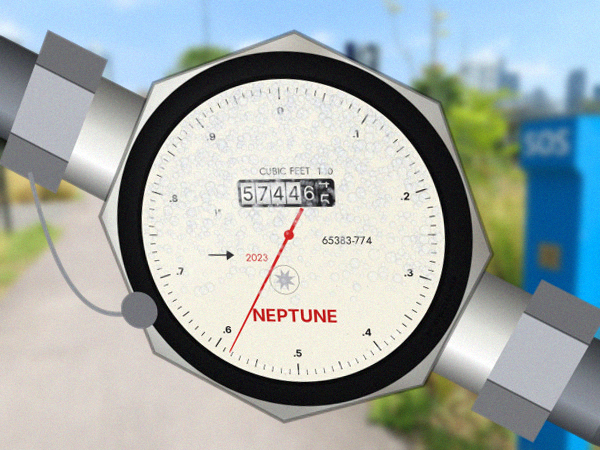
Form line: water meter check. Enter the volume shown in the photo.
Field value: 574464.58 ft³
